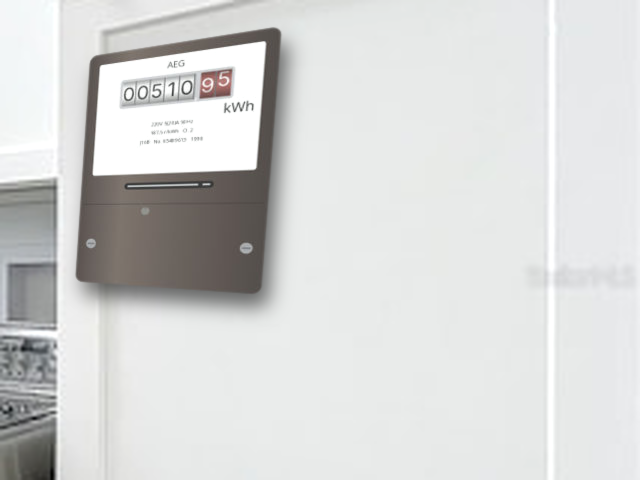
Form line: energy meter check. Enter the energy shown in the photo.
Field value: 510.95 kWh
